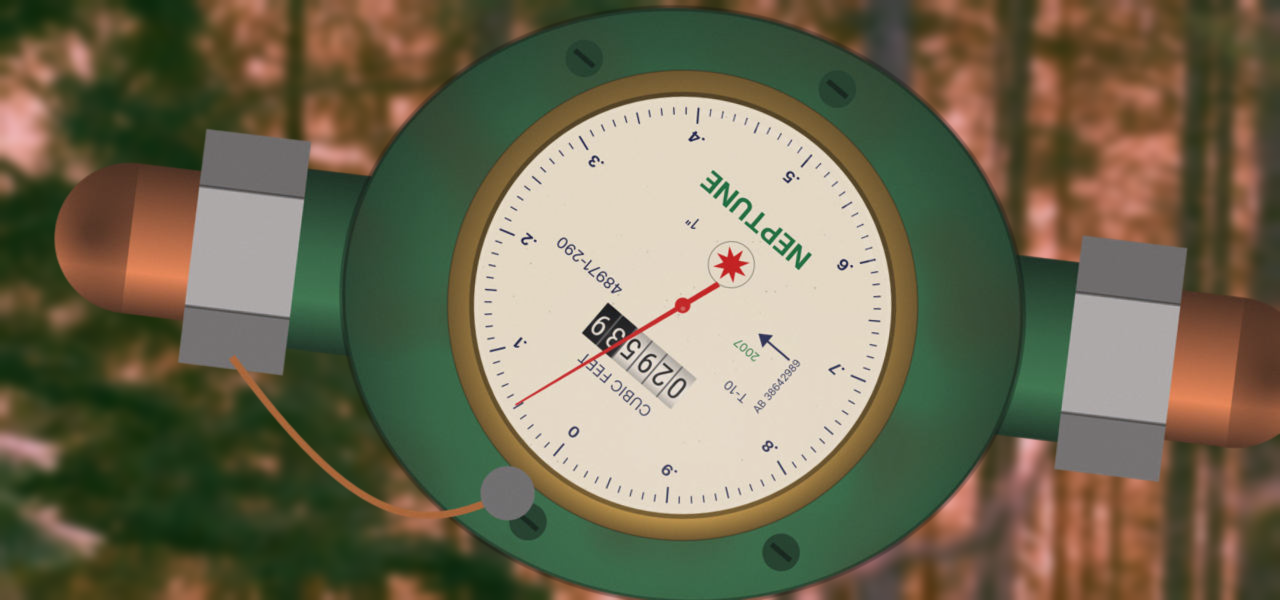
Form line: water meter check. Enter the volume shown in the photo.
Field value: 29539.05 ft³
